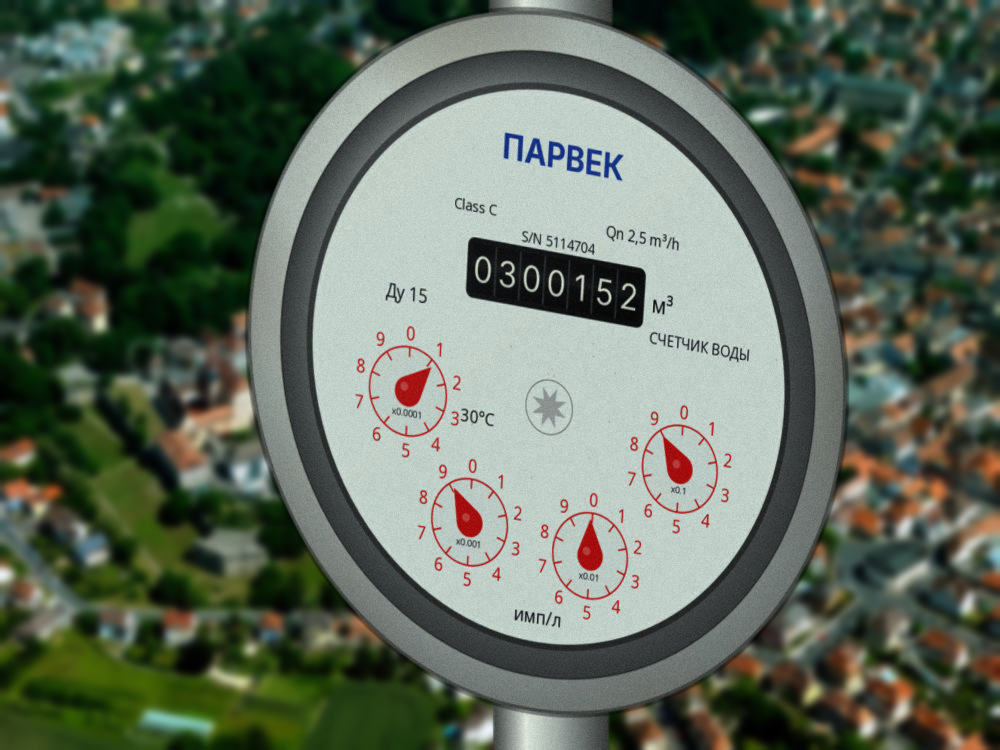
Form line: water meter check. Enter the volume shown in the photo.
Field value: 300152.8991 m³
